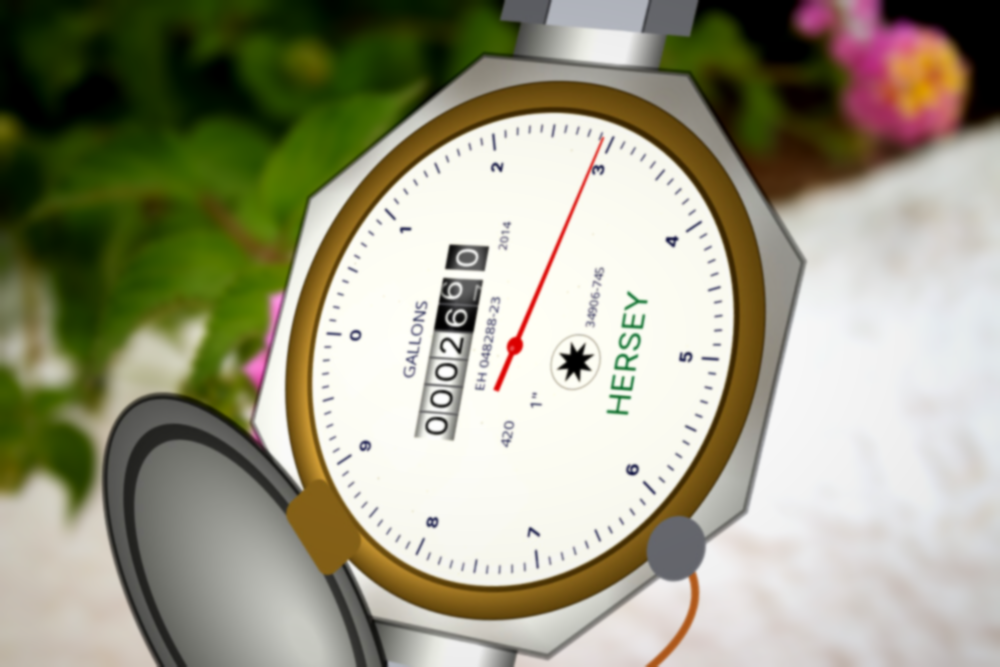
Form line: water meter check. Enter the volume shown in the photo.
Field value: 2662.9 gal
